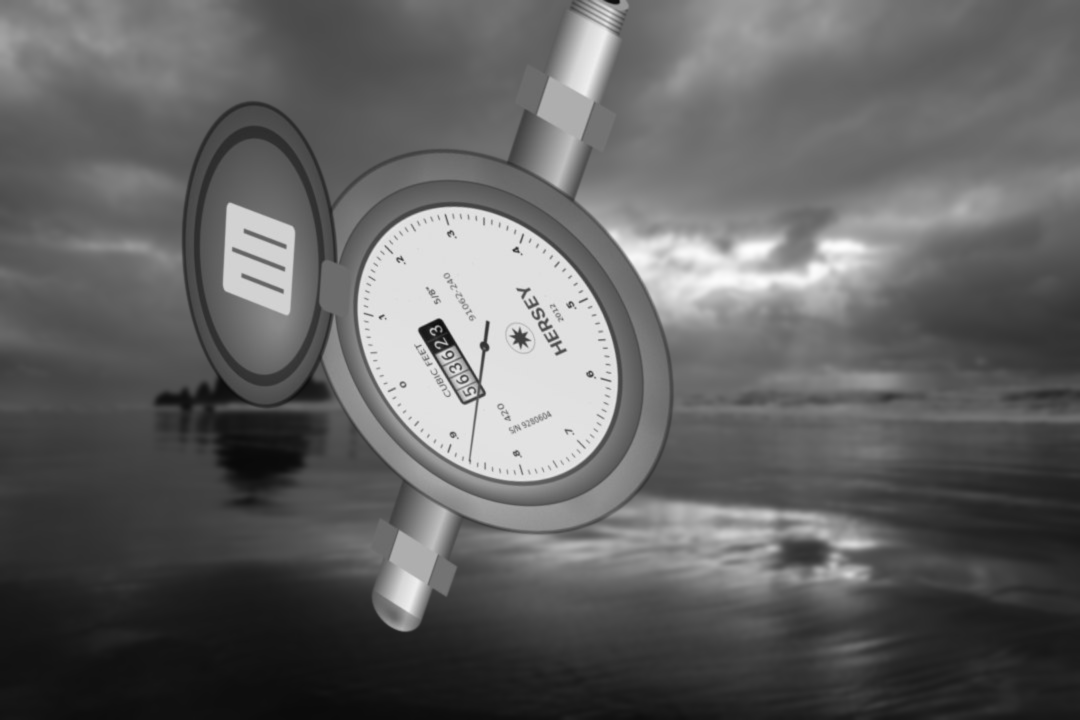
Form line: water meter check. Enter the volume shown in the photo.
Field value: 563622.87 ft³
